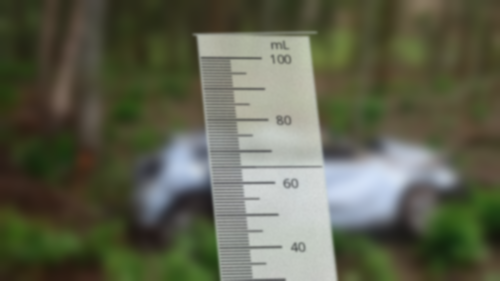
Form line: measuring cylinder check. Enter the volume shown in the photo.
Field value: 65 mL
